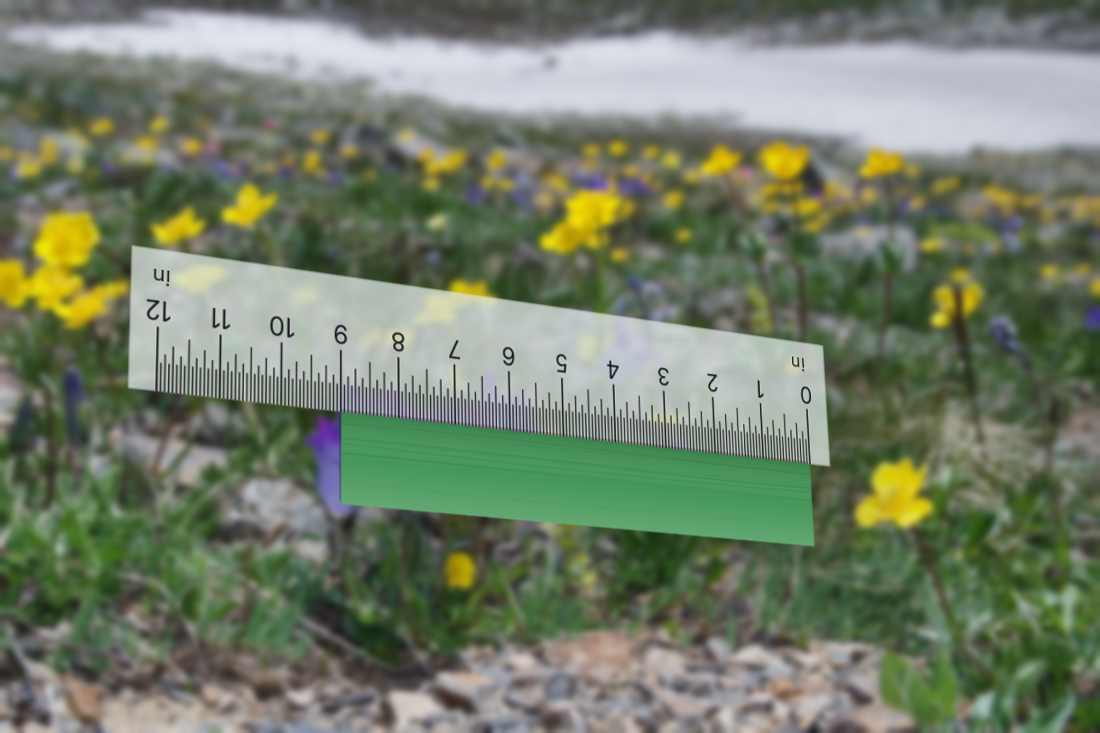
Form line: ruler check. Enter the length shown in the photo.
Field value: 9 in
